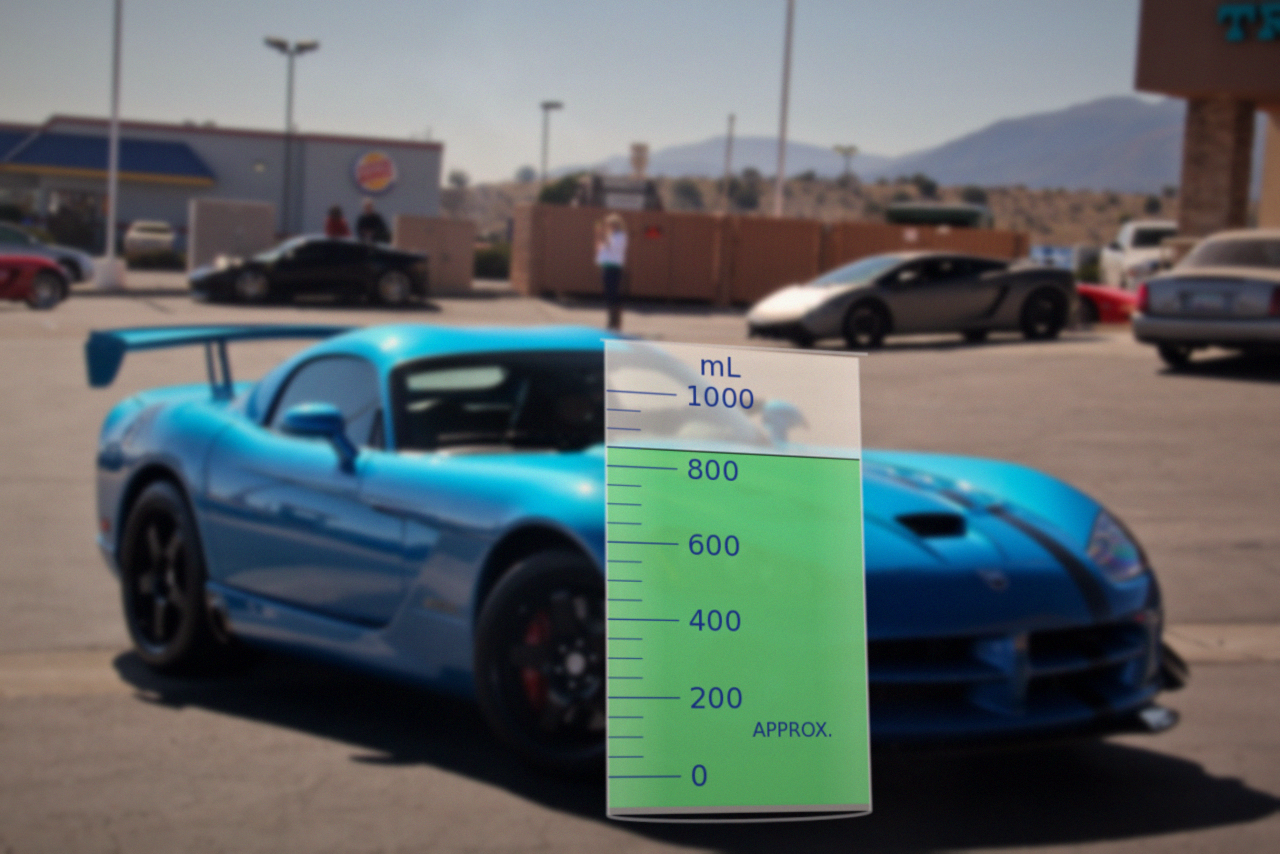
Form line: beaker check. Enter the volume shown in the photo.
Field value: 850 mL
